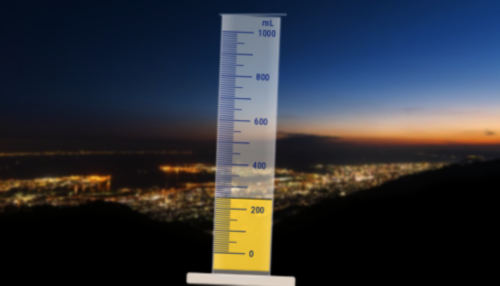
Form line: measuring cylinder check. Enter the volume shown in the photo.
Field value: 250 mL
